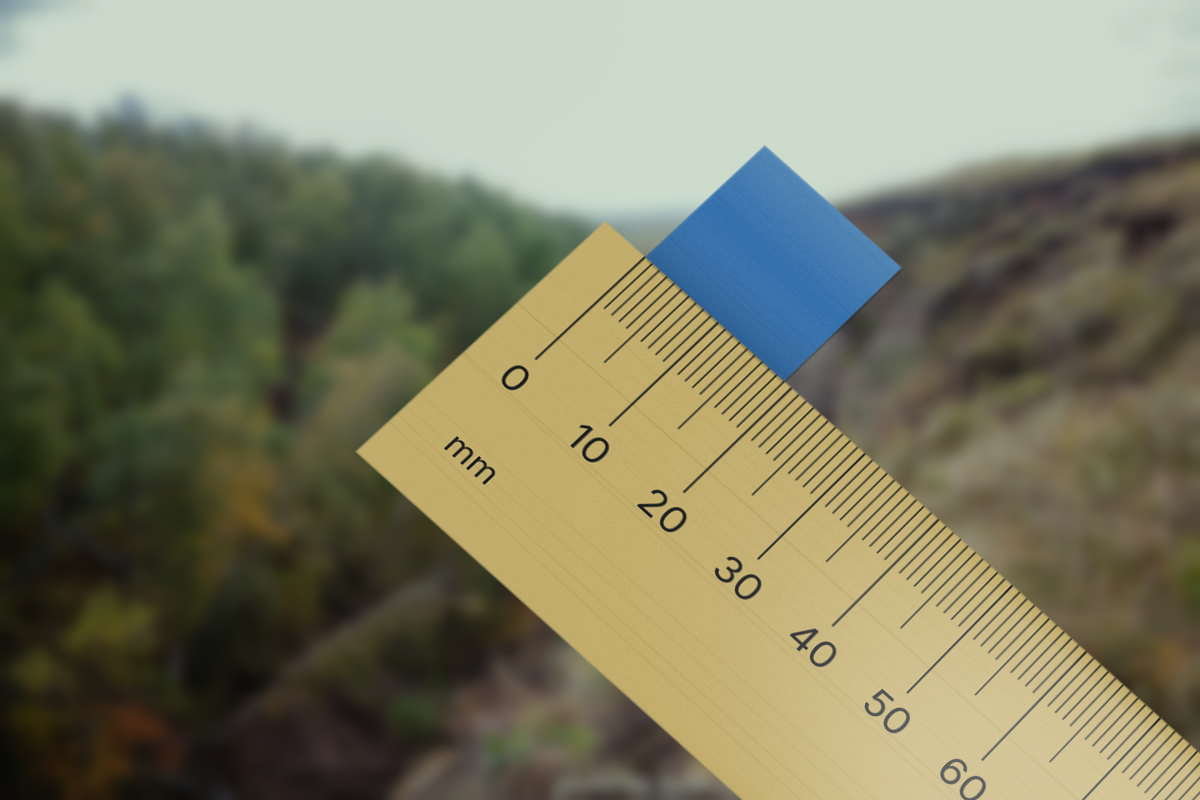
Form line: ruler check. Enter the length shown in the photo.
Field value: 19 mm
